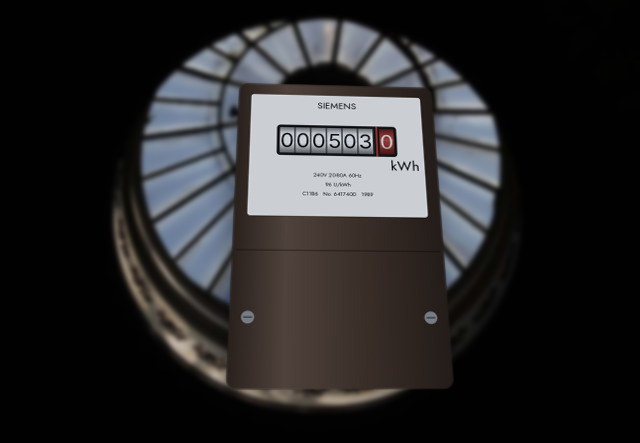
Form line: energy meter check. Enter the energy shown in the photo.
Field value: 503.0 kWh
